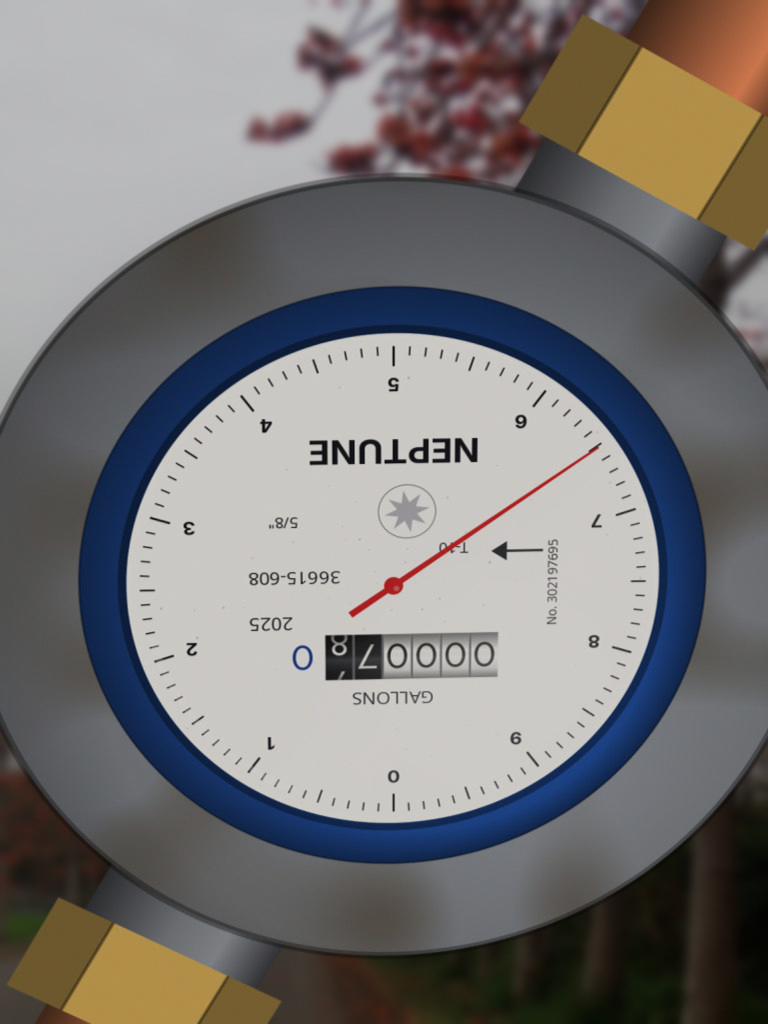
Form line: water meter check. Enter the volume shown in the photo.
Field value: 776.5 gal
